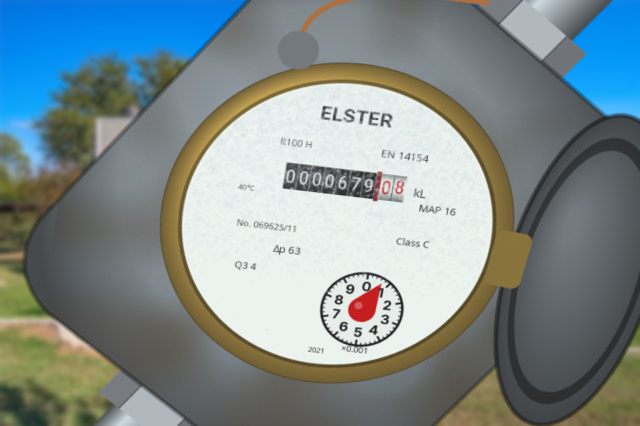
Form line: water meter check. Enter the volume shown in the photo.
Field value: 679.080 kL
